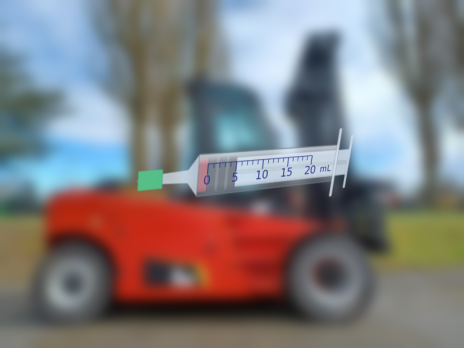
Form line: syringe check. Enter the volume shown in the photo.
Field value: 0 mL
